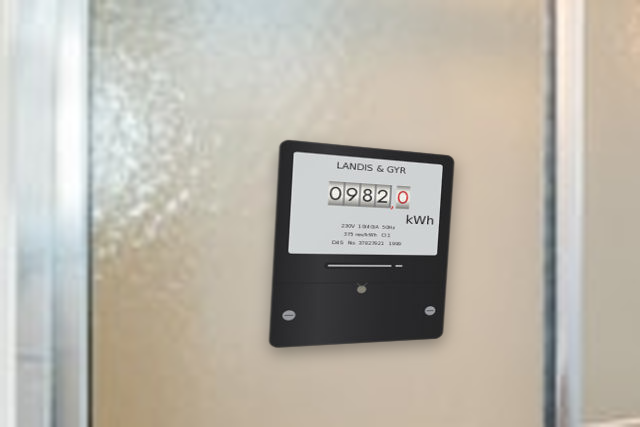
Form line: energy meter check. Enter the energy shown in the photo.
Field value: 982.0 kWh
